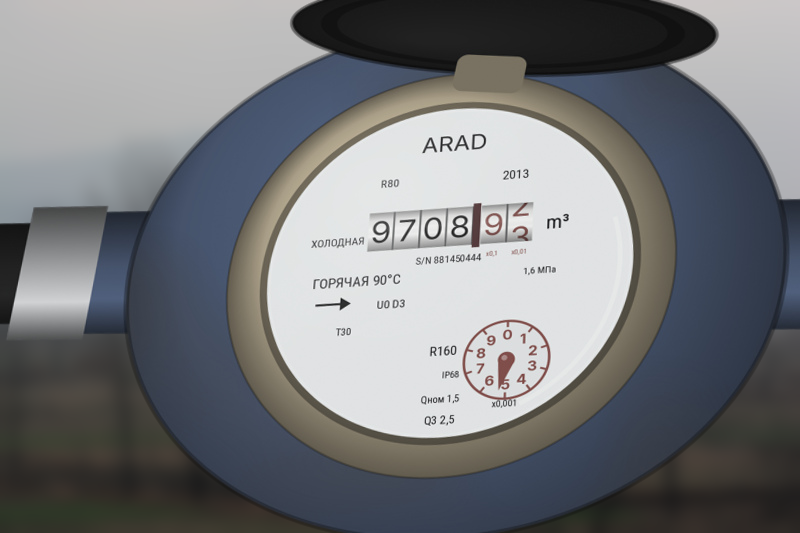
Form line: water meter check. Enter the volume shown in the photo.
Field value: 9708.925 m³
